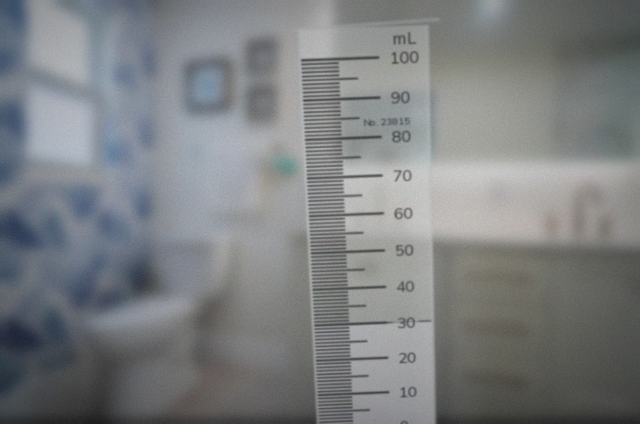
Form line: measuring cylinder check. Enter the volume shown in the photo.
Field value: 30 mL
